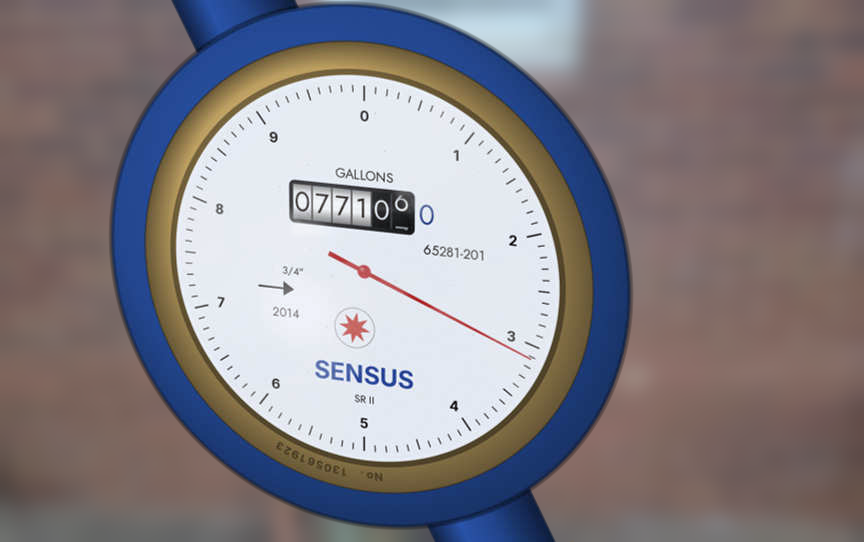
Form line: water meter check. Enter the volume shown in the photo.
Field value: 771063.1 gal
